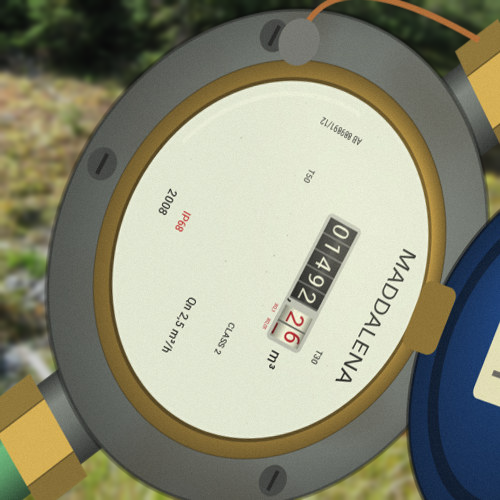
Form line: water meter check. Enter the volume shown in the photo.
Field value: 1492.26 m³
